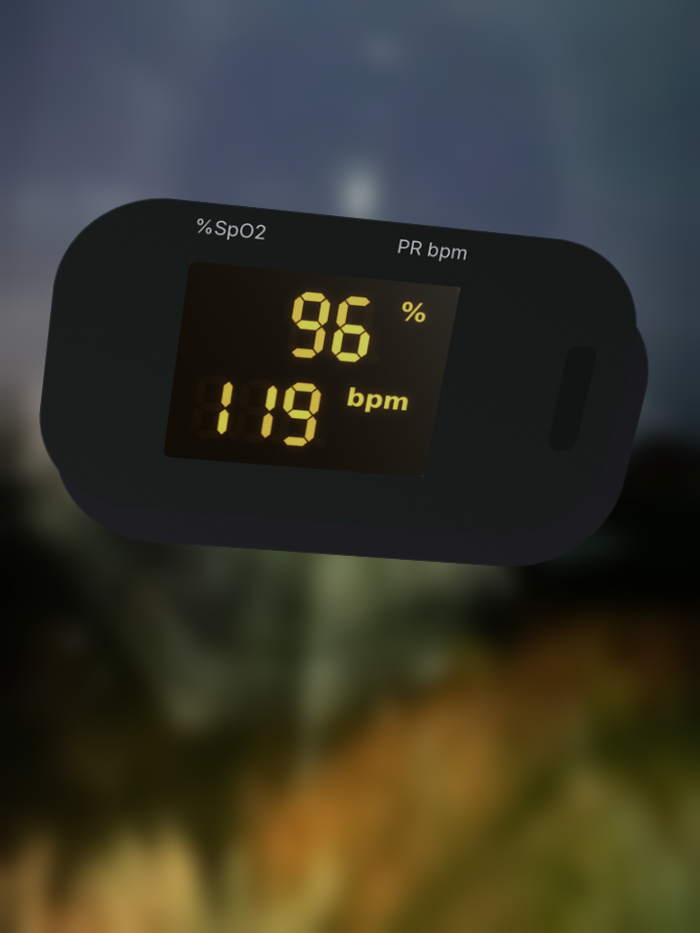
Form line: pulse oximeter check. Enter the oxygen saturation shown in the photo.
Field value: 96 %
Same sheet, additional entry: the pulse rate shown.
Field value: 119 bpm
